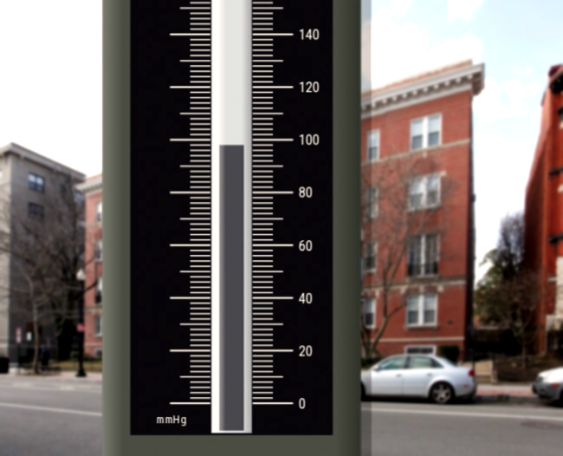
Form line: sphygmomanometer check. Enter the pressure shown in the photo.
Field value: 98 mmHg
